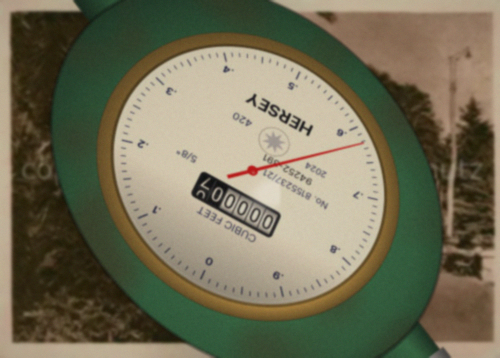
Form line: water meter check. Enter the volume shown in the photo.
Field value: 6.62 ft³
